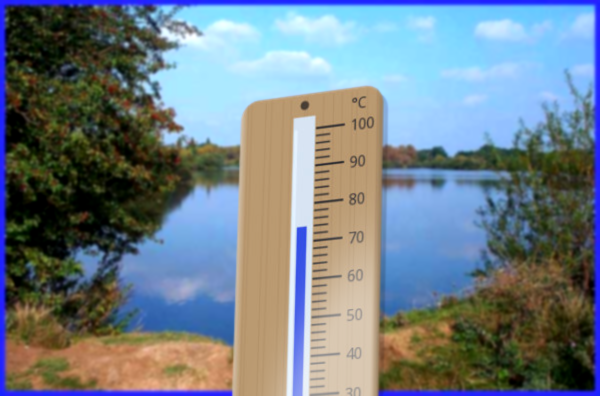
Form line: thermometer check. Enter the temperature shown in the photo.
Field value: 74 °C
